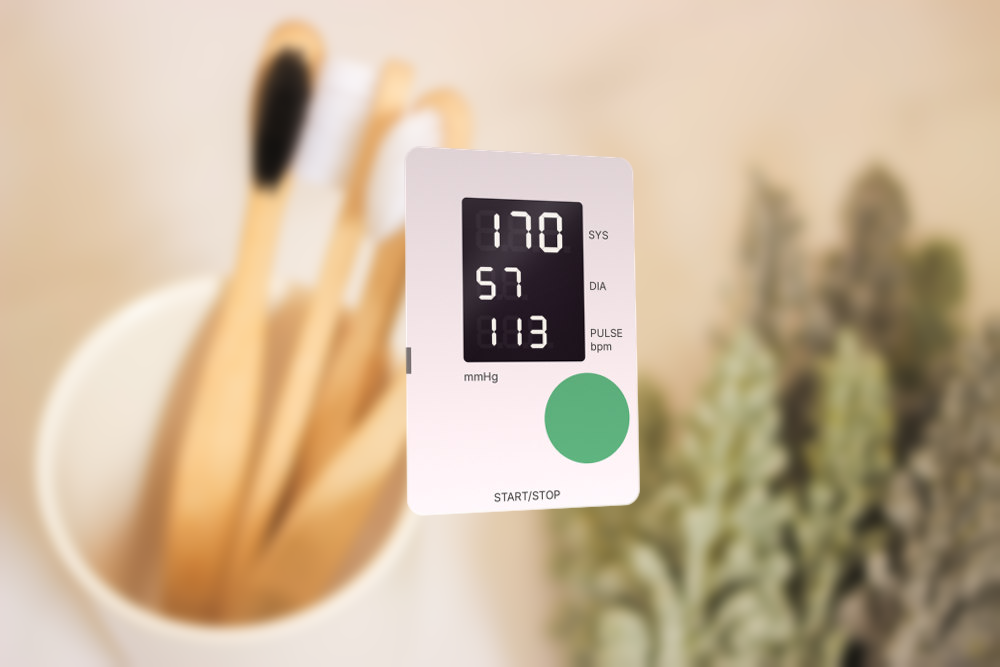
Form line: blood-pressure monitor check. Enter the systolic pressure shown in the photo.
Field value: 170 mmHg
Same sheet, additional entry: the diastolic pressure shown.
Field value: 57 mmHg
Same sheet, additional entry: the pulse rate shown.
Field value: 113 bpm
